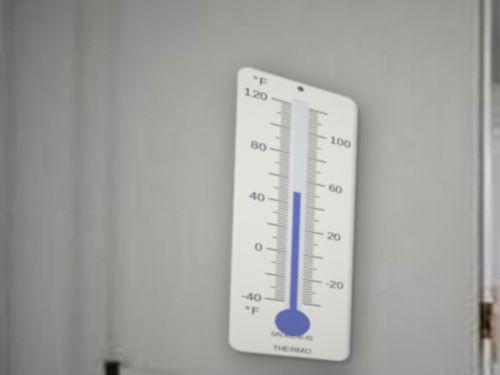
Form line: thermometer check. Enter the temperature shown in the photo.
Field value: 50 °F
